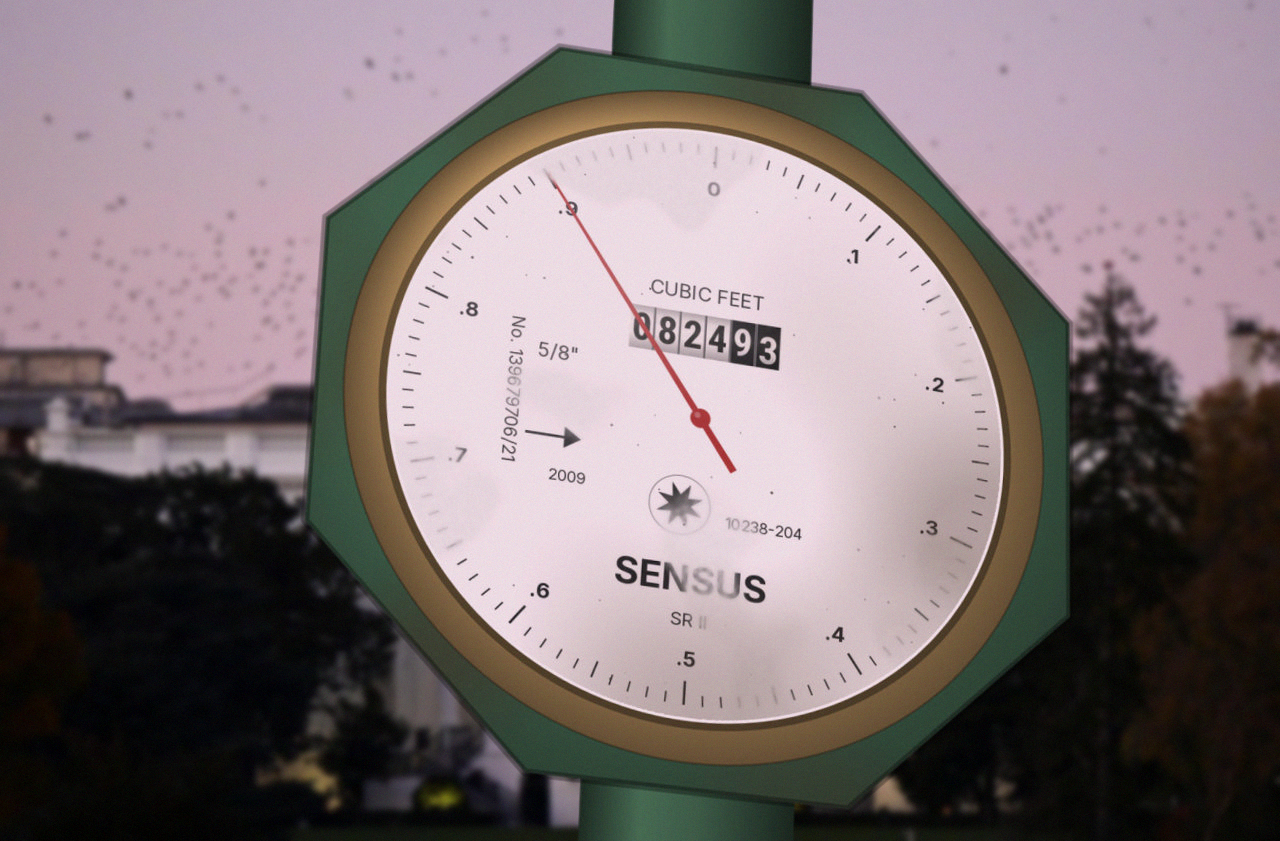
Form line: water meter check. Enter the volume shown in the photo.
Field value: 82492.90 ft³
